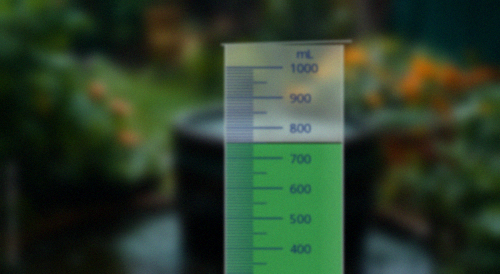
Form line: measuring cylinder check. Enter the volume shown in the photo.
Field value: 750 mL
